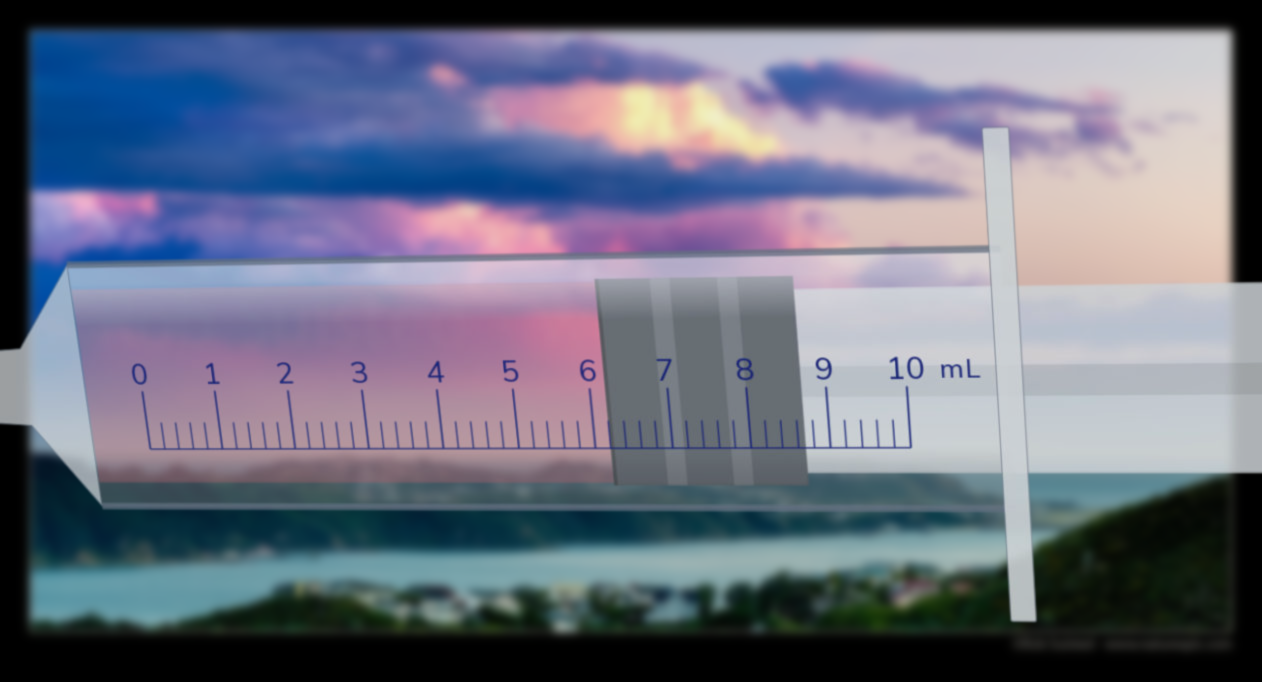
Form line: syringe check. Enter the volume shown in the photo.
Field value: 6.2 mL
